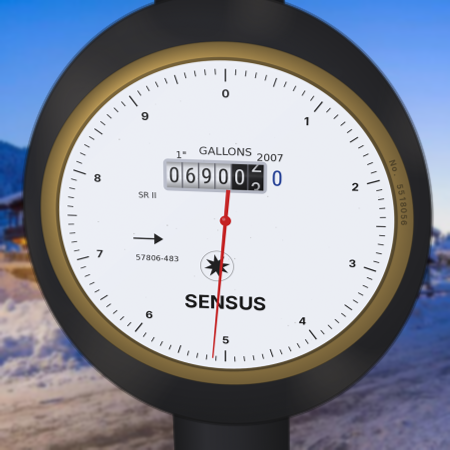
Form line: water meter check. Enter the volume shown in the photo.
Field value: 690025.1 gal
